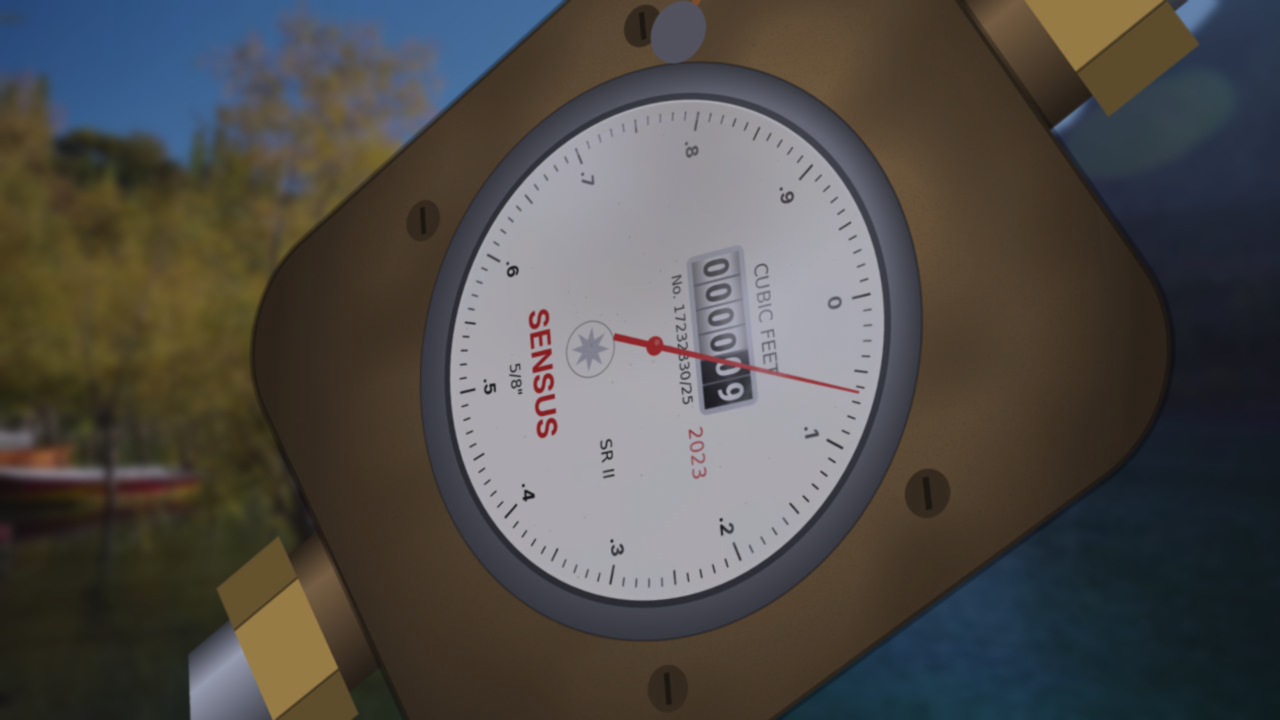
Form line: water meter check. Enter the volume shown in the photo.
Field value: 9.06 ft³
